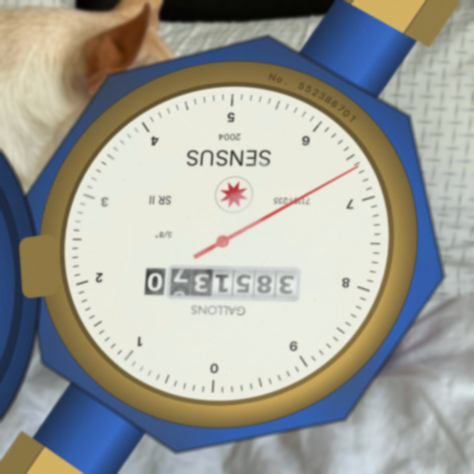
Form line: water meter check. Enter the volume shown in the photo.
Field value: 3851366.6 gal
